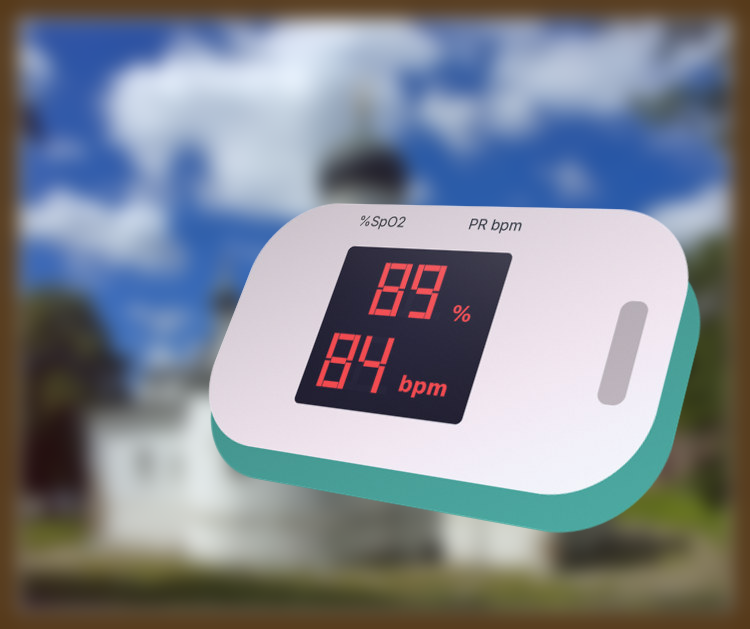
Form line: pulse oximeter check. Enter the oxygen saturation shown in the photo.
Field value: 89 %
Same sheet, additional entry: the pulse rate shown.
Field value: 84 bpm
